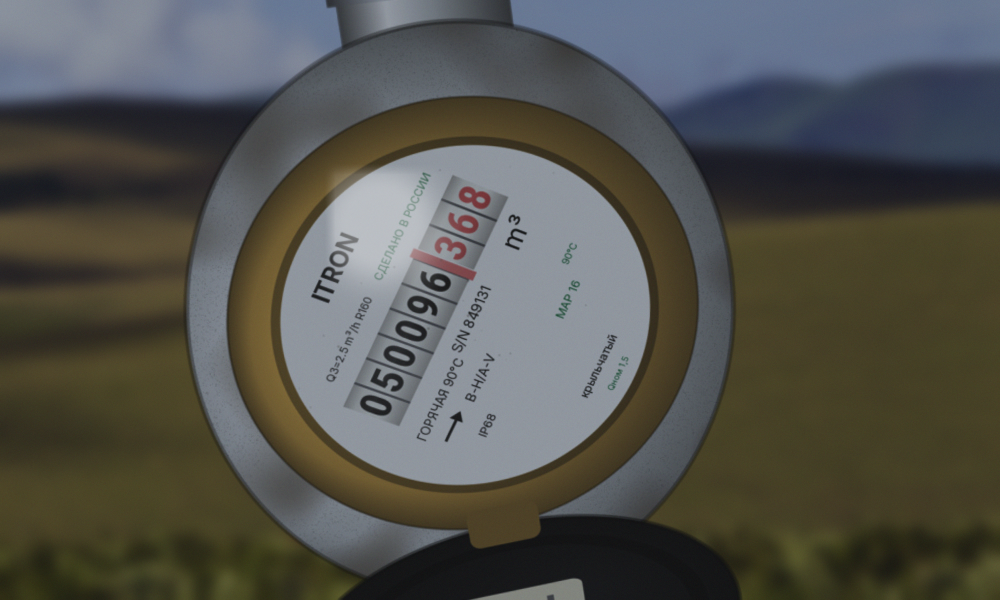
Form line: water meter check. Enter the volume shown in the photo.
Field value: 50096.368 m³
